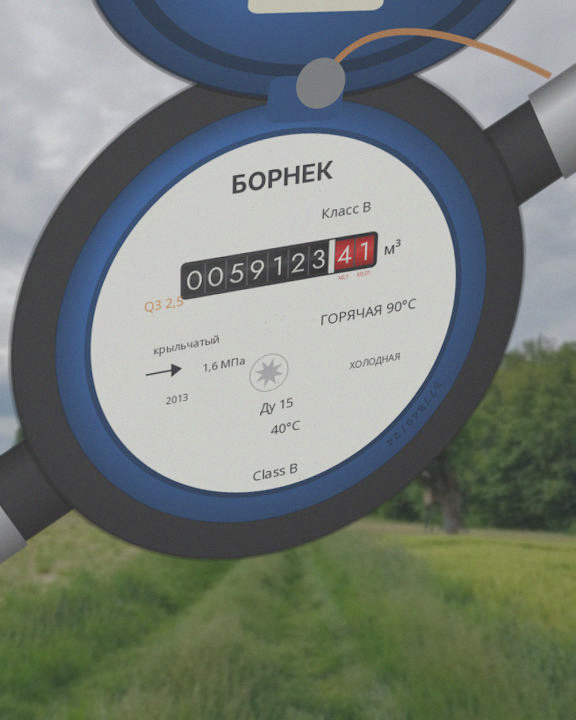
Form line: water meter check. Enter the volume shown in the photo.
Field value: 59123.41 m³
